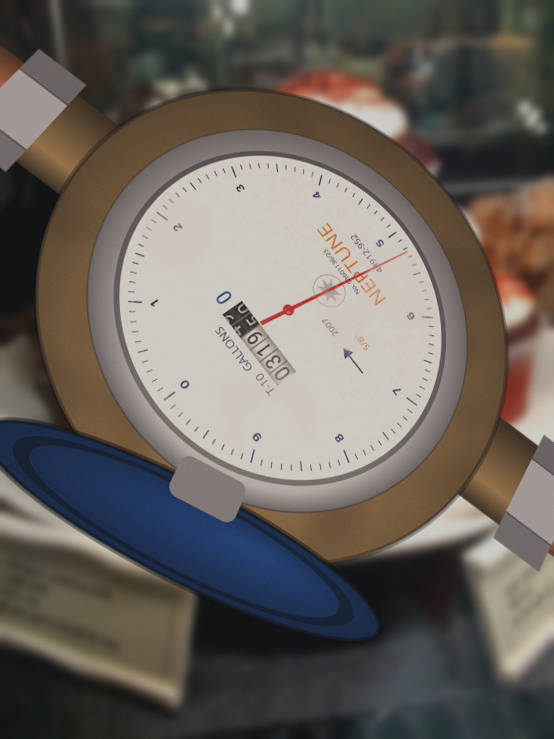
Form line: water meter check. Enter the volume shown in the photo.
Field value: 319495.2 gal
